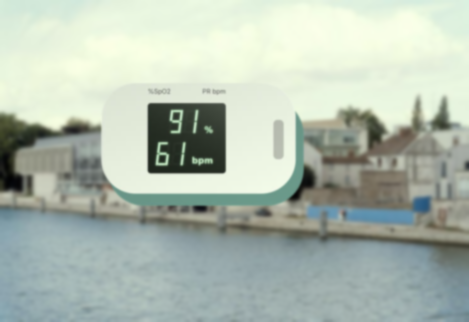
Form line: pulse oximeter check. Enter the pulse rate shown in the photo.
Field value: 61 bpm
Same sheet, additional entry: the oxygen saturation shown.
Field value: 91 %
